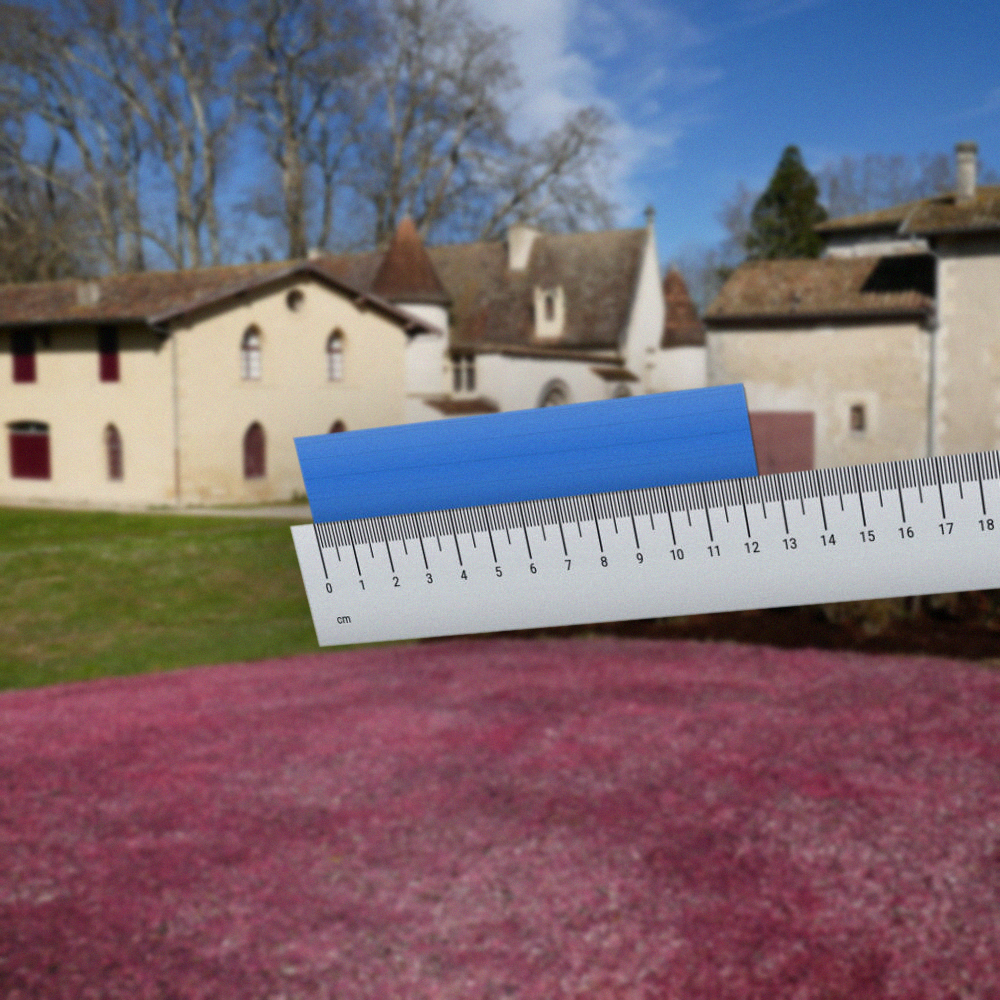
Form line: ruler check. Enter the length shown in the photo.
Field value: 12.5 cm
